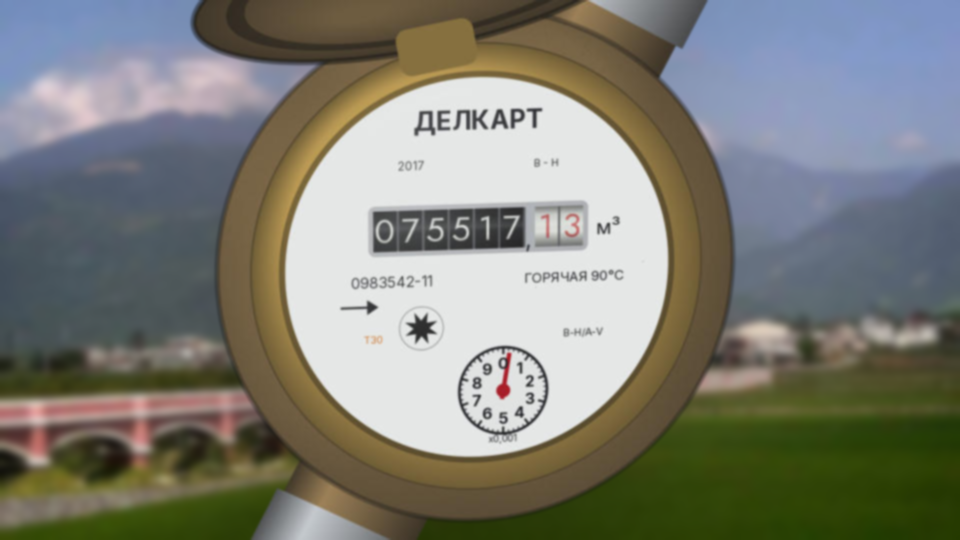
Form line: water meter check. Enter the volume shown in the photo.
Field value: 75517.130 m³
